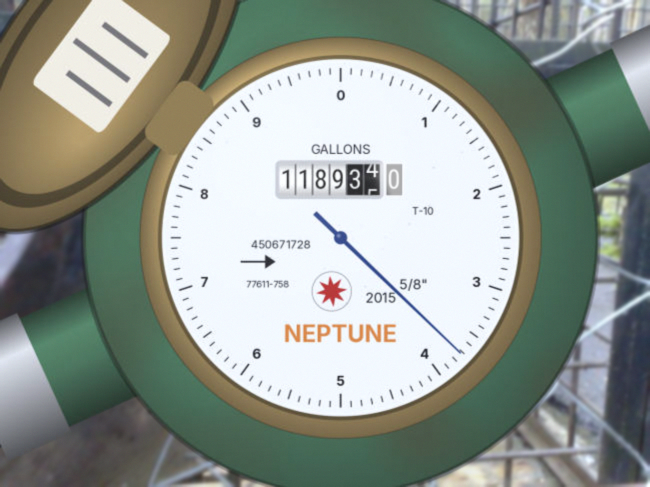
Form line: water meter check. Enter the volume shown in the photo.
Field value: 1189343.7 gal
